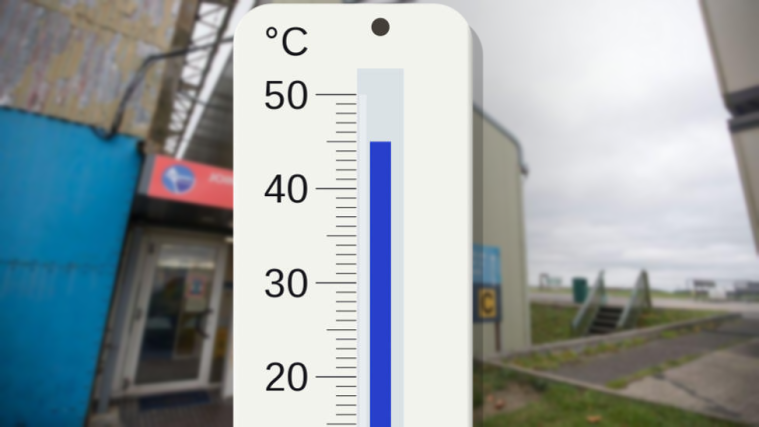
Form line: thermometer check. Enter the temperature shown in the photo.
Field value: 45 °C
